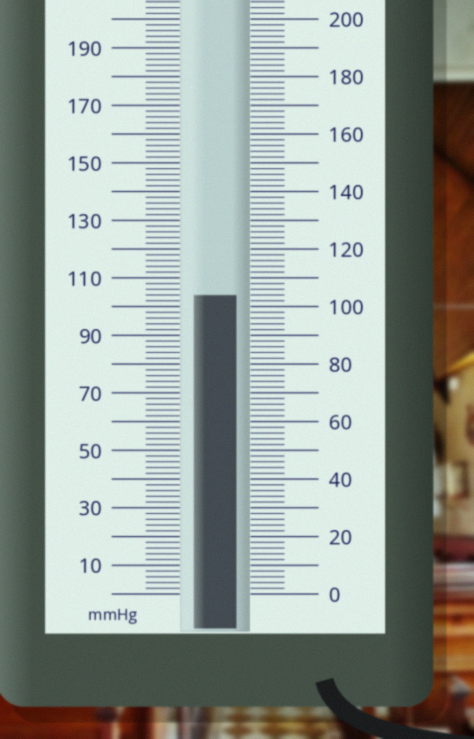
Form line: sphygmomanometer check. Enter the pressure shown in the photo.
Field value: 104 mmHg
